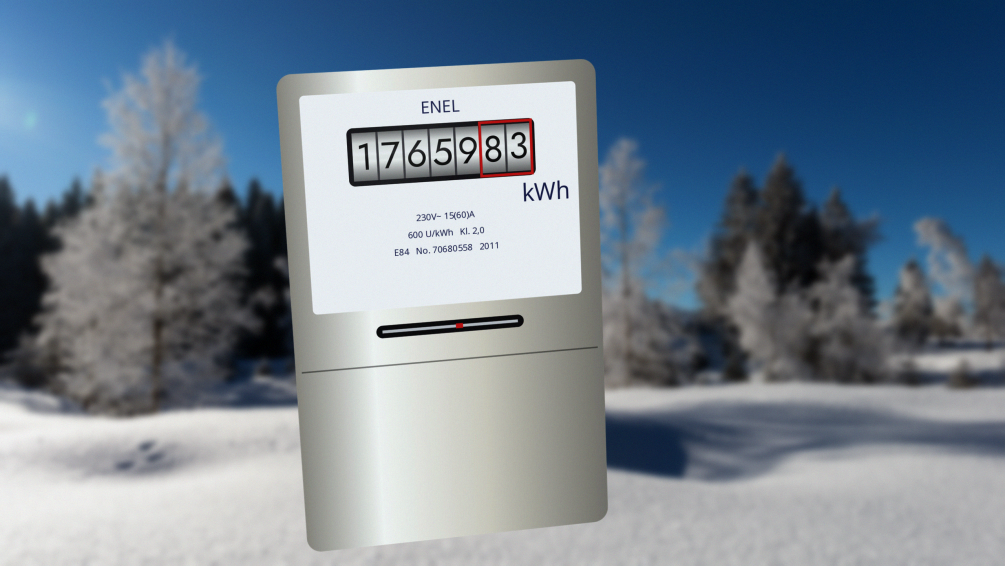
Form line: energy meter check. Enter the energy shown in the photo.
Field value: 17659.83 kWh
